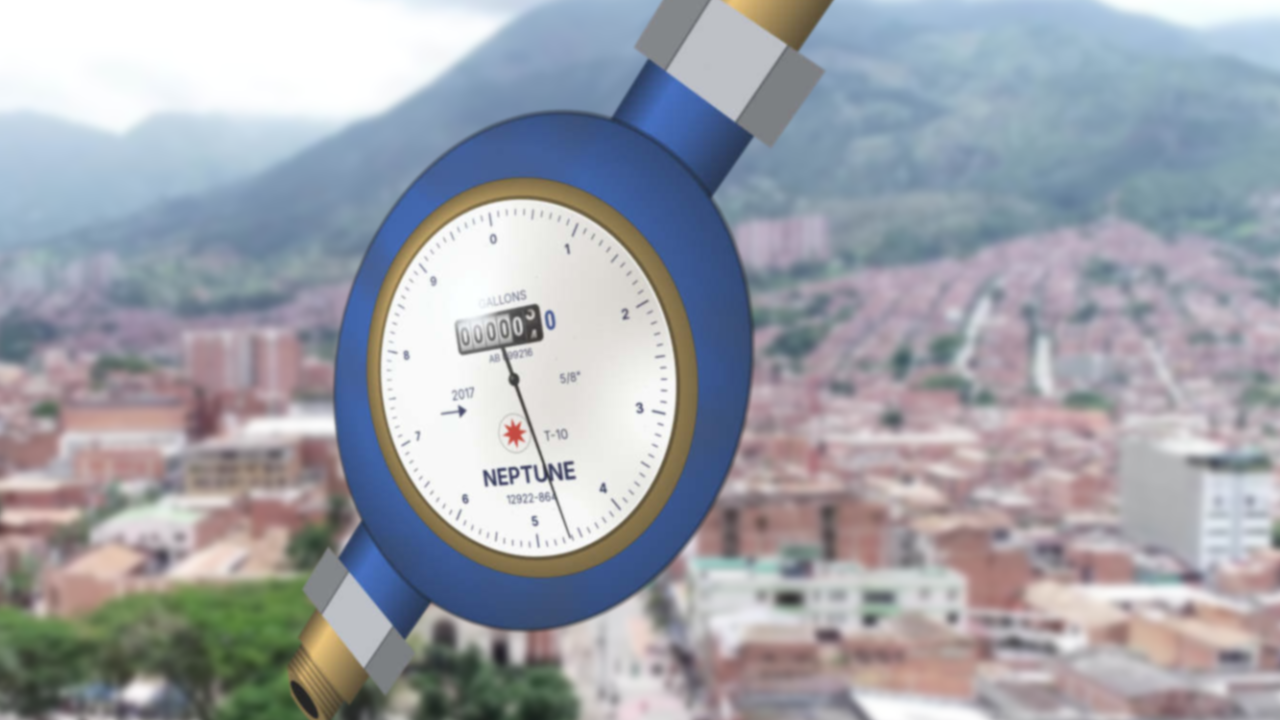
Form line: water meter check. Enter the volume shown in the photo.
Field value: 34.6 gal
